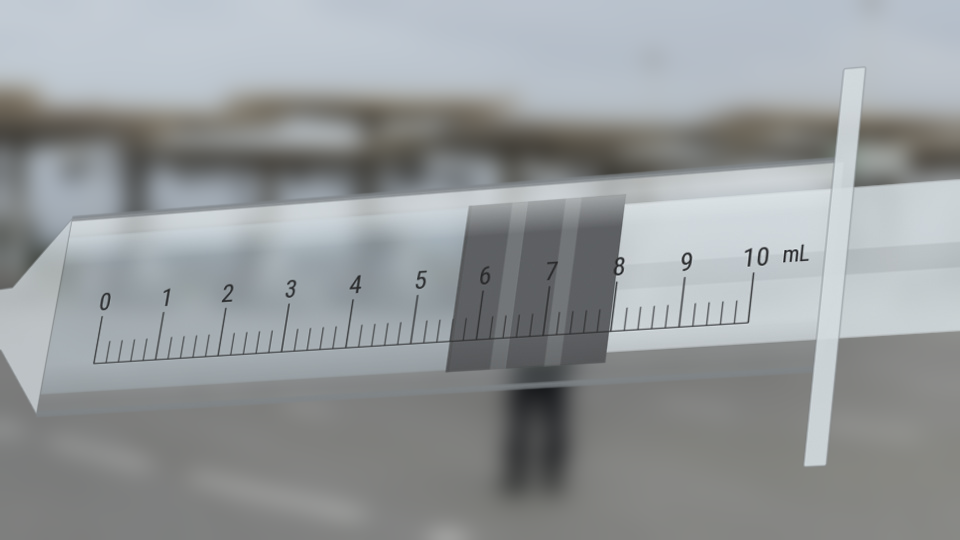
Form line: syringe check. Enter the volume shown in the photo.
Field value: 5.6 mL
